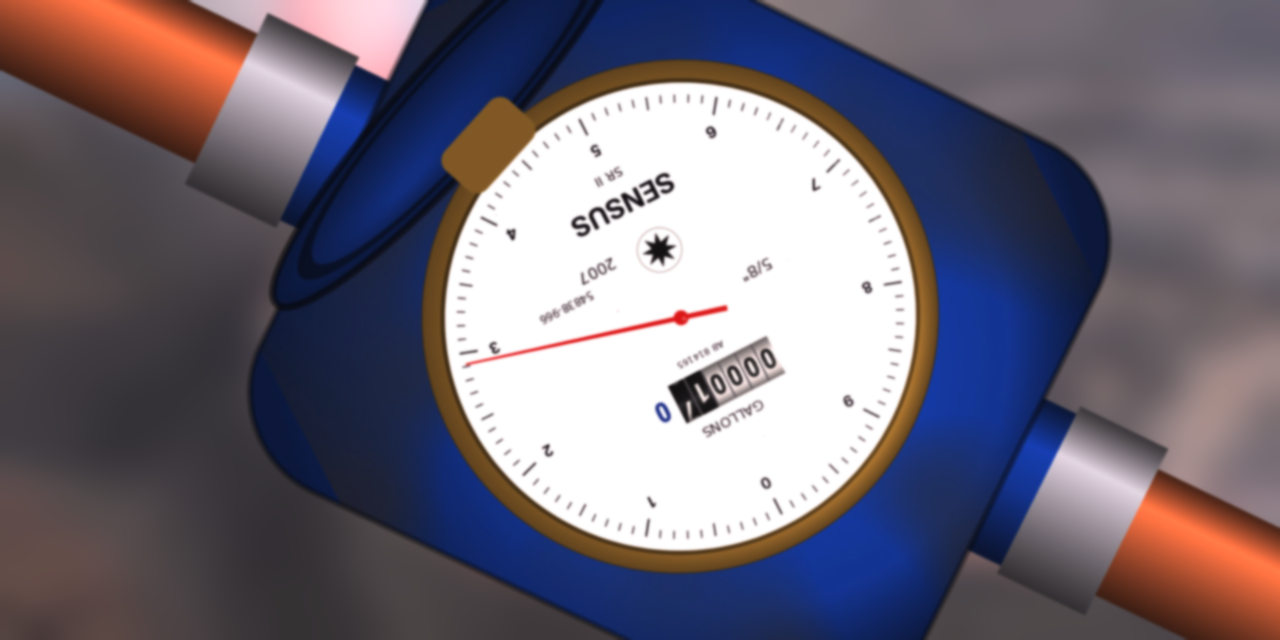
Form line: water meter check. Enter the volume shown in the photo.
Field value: 172.9 gal
